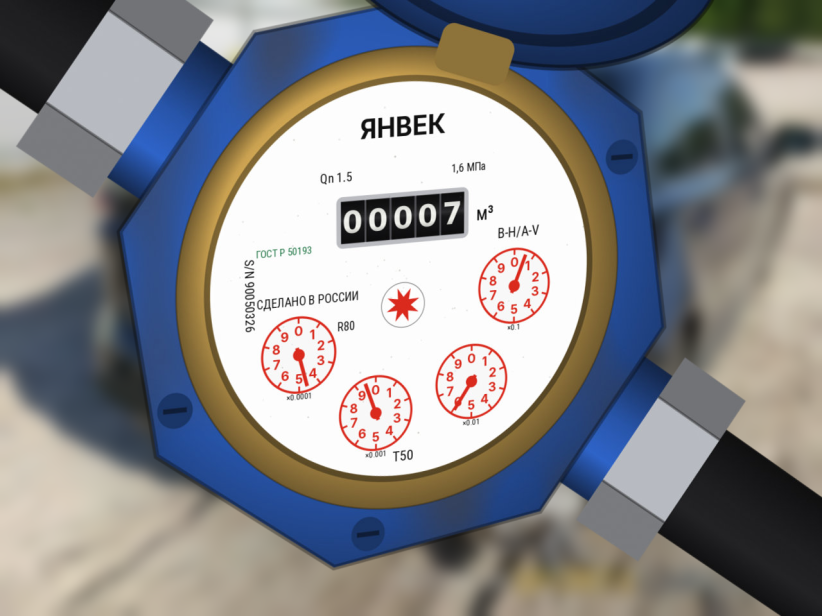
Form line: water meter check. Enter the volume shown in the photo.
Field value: 7.0594 m³
